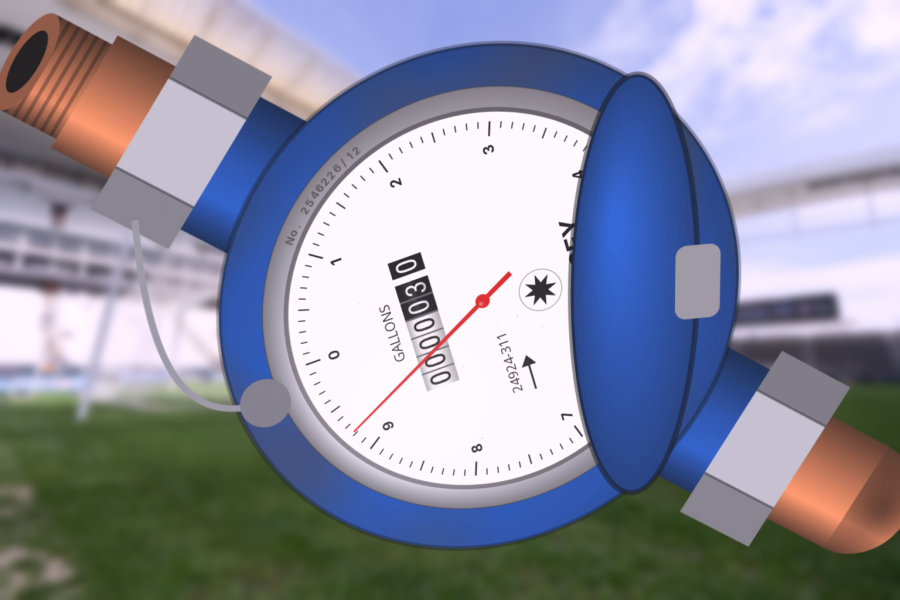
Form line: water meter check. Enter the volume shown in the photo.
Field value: 29.2 gal
